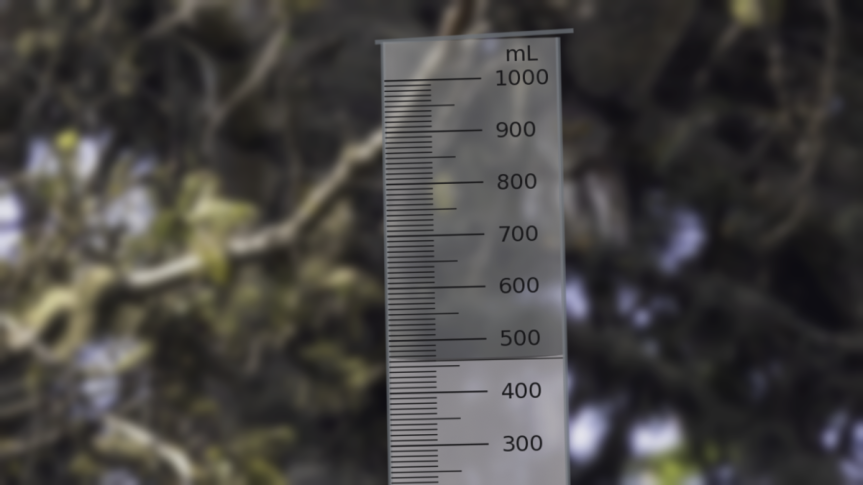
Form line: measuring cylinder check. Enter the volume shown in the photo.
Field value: 460 mL
